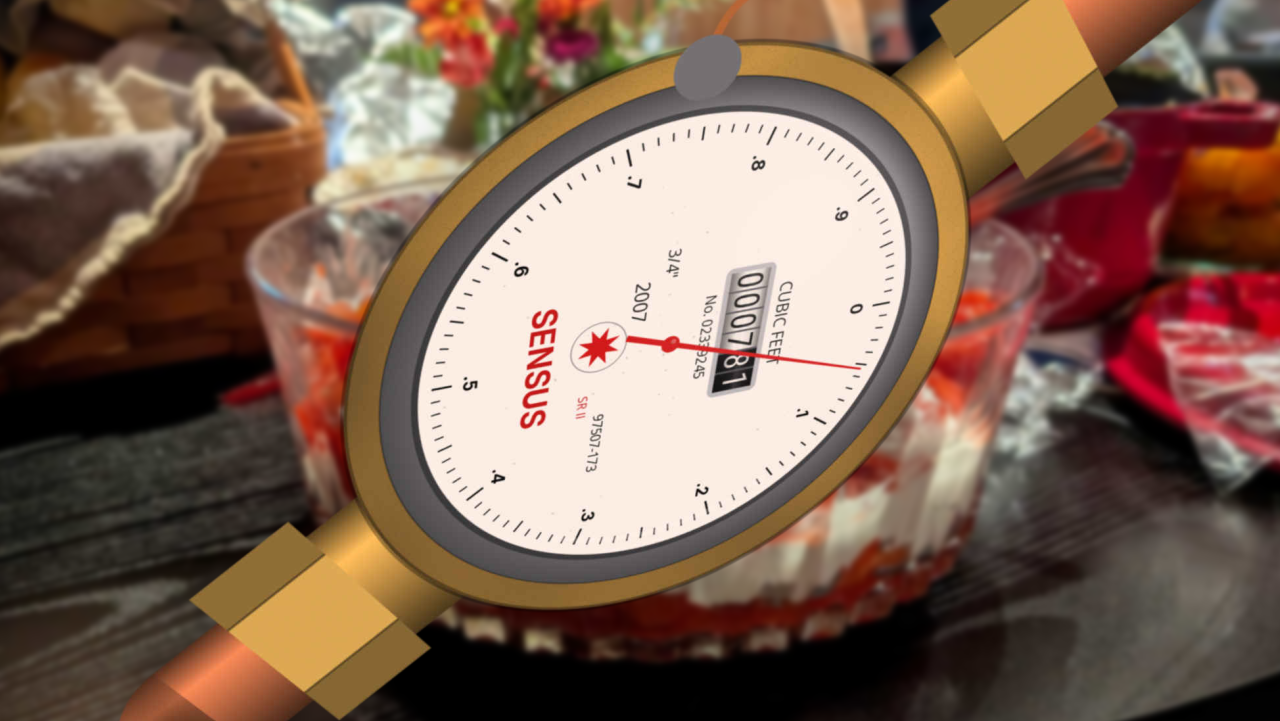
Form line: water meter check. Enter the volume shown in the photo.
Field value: 781.05 ft³
